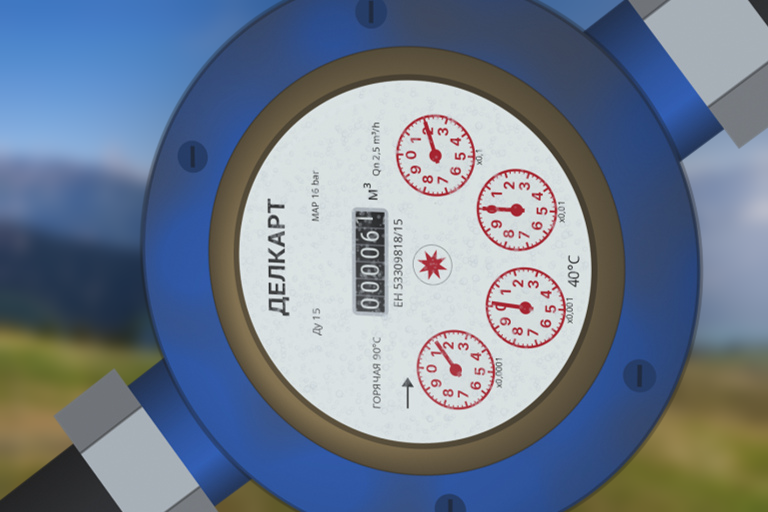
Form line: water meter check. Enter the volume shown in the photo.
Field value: 61.2001 m³
